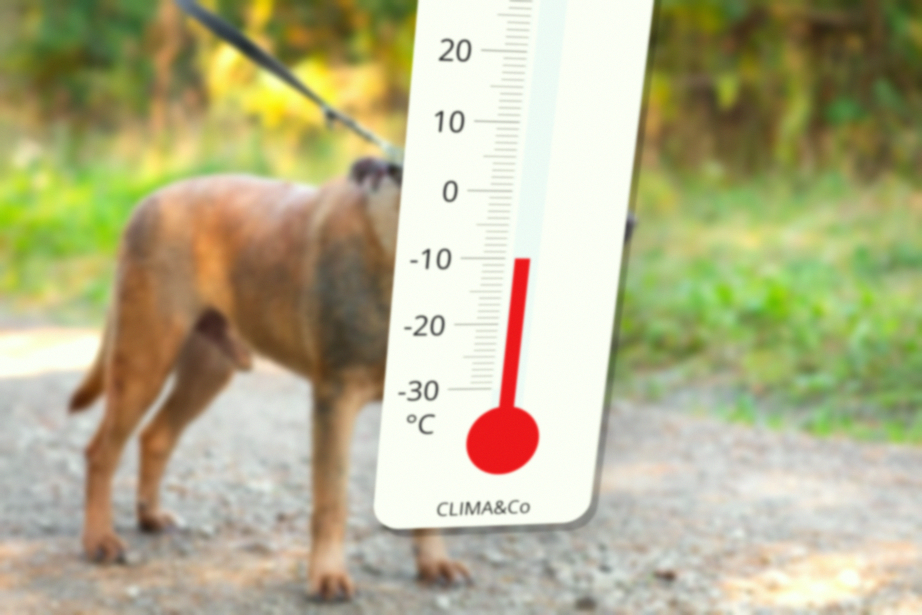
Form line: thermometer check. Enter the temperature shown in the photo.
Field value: -10 °C
